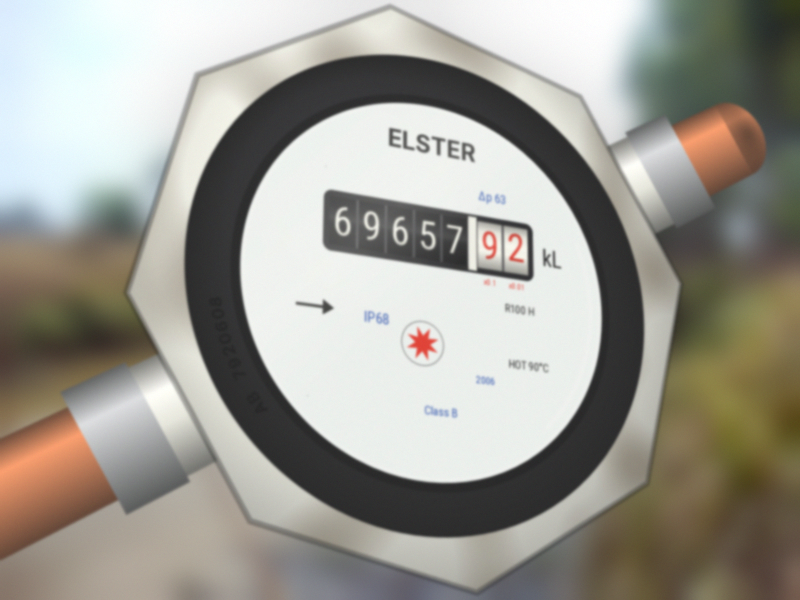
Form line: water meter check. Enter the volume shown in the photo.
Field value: 69657.92 kL
